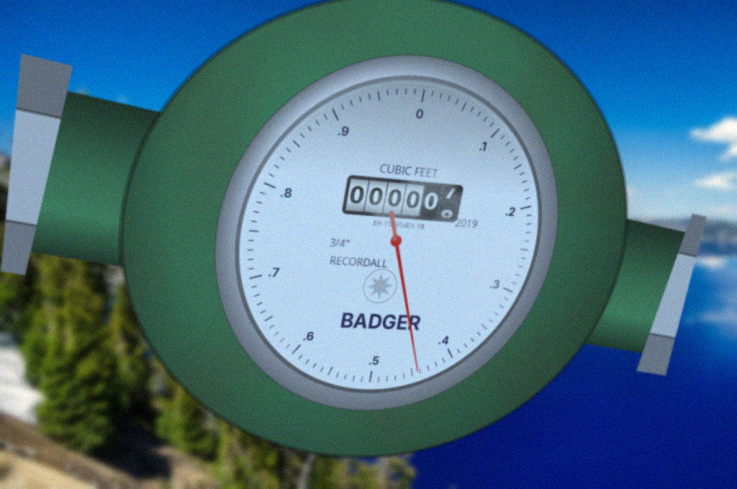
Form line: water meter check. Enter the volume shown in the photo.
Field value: 7.44 ft³
